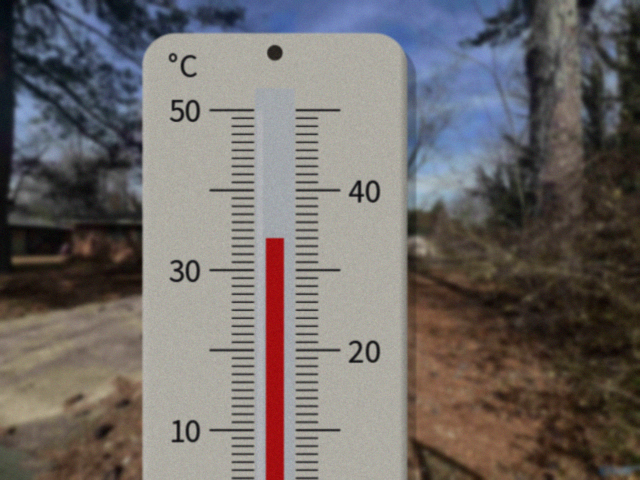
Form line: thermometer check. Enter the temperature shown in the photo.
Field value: 34 °C
